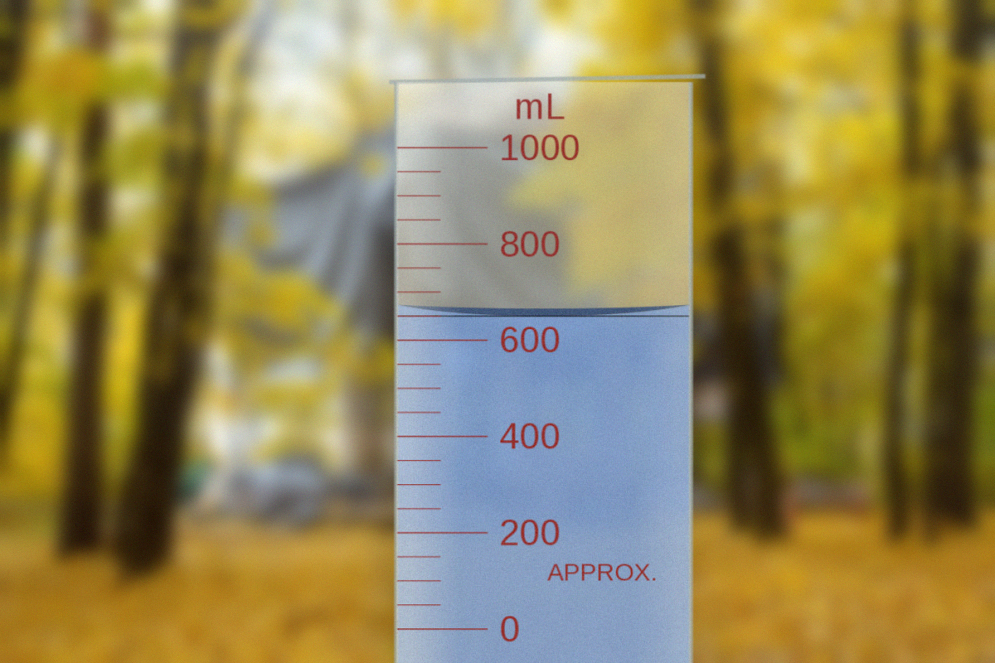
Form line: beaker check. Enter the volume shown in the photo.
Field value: 650 mL
